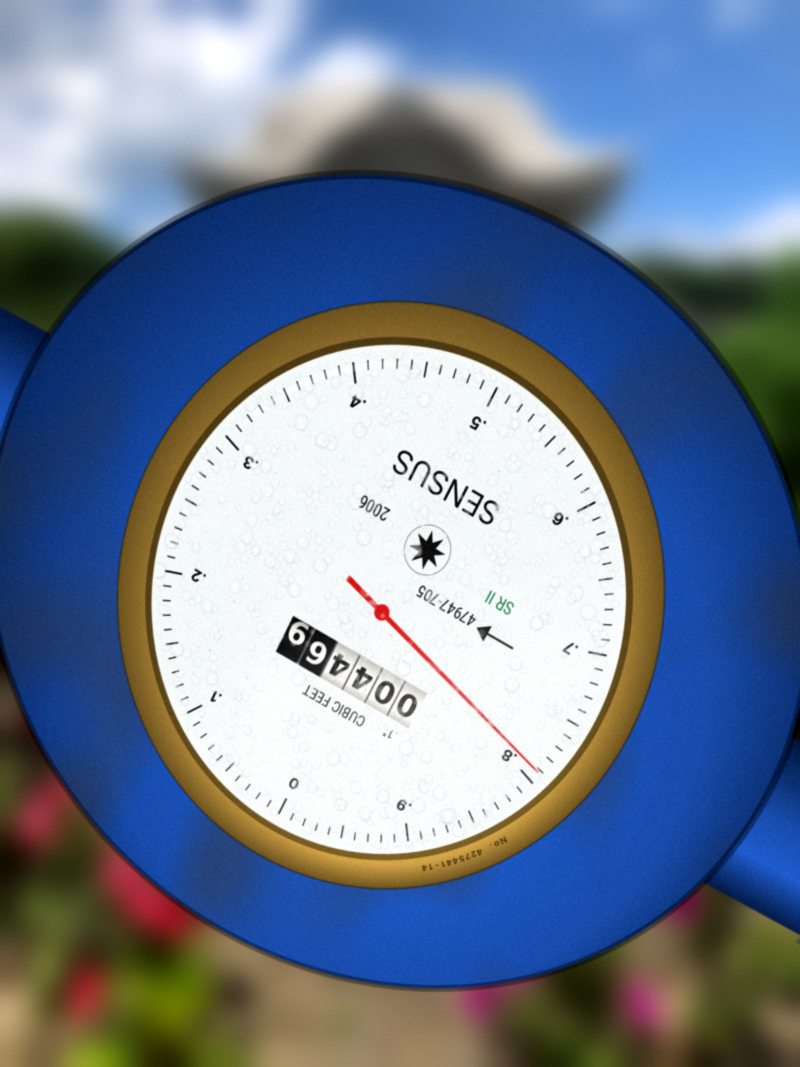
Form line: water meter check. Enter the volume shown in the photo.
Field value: 4468.79 ft³
